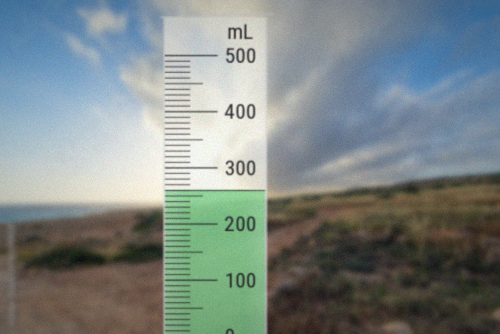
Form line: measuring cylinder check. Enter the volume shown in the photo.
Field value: 260 mL
